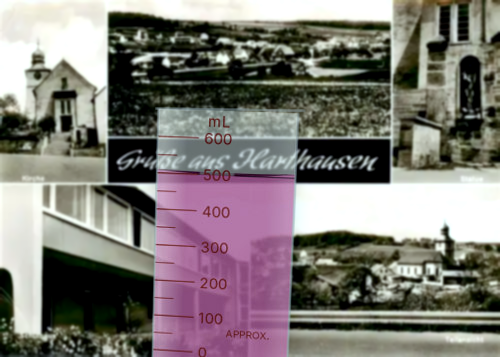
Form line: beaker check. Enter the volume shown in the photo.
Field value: 500 mL
